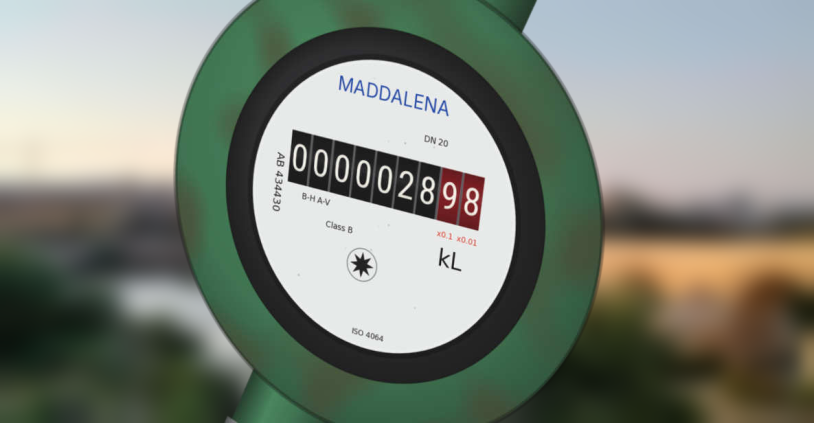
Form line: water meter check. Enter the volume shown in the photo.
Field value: 28.98 kL
